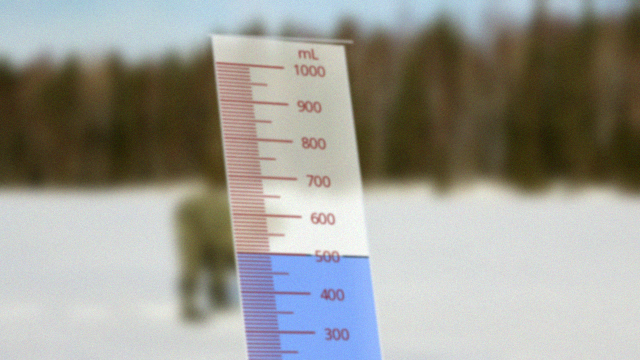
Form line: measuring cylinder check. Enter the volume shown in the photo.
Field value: 500 mL
